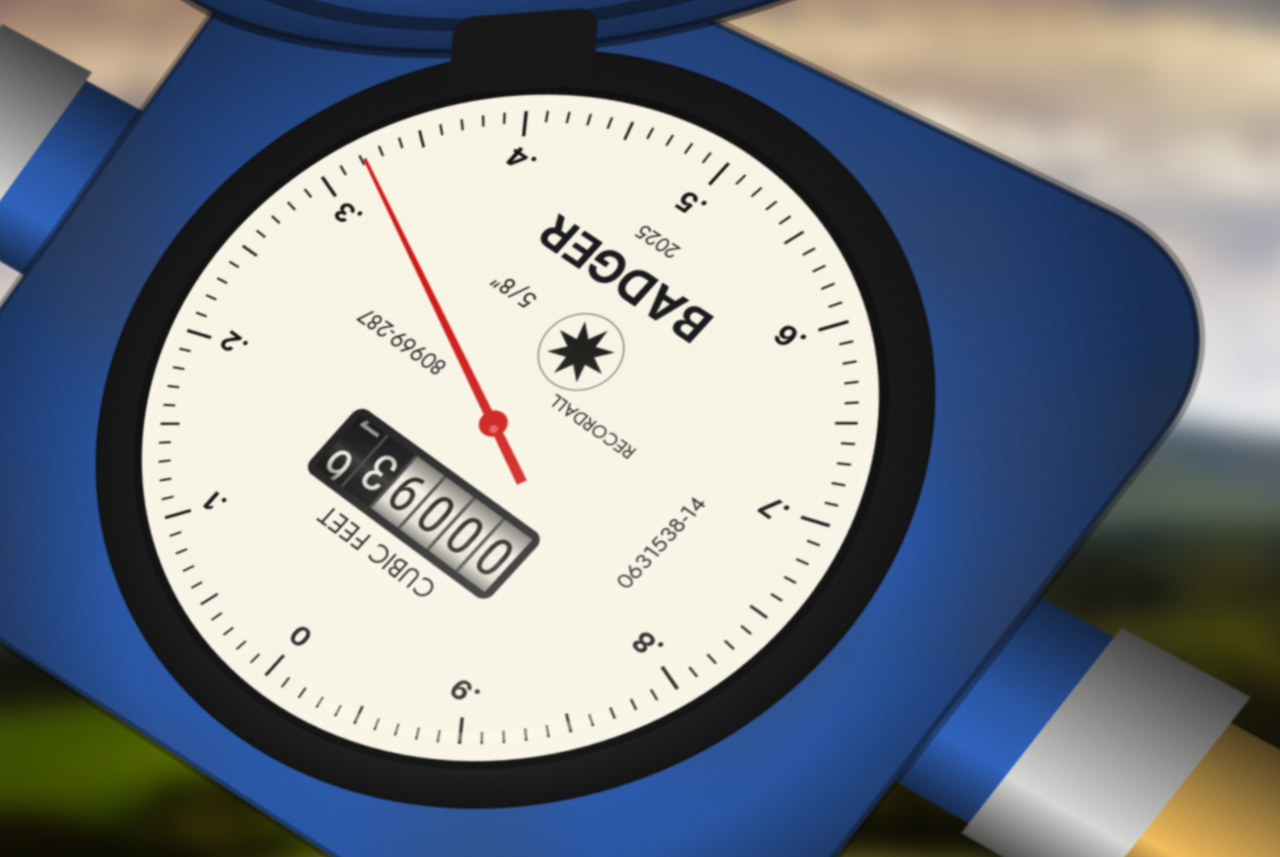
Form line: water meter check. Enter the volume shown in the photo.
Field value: 936.32 ft³
